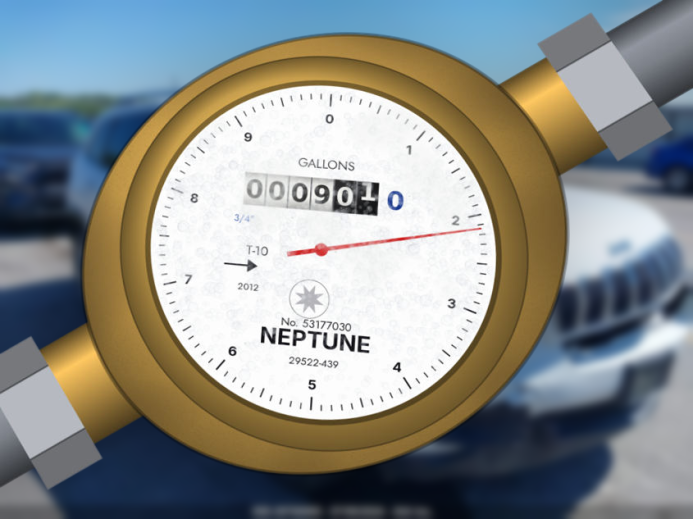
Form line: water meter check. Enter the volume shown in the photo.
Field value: 9012.1 gal
